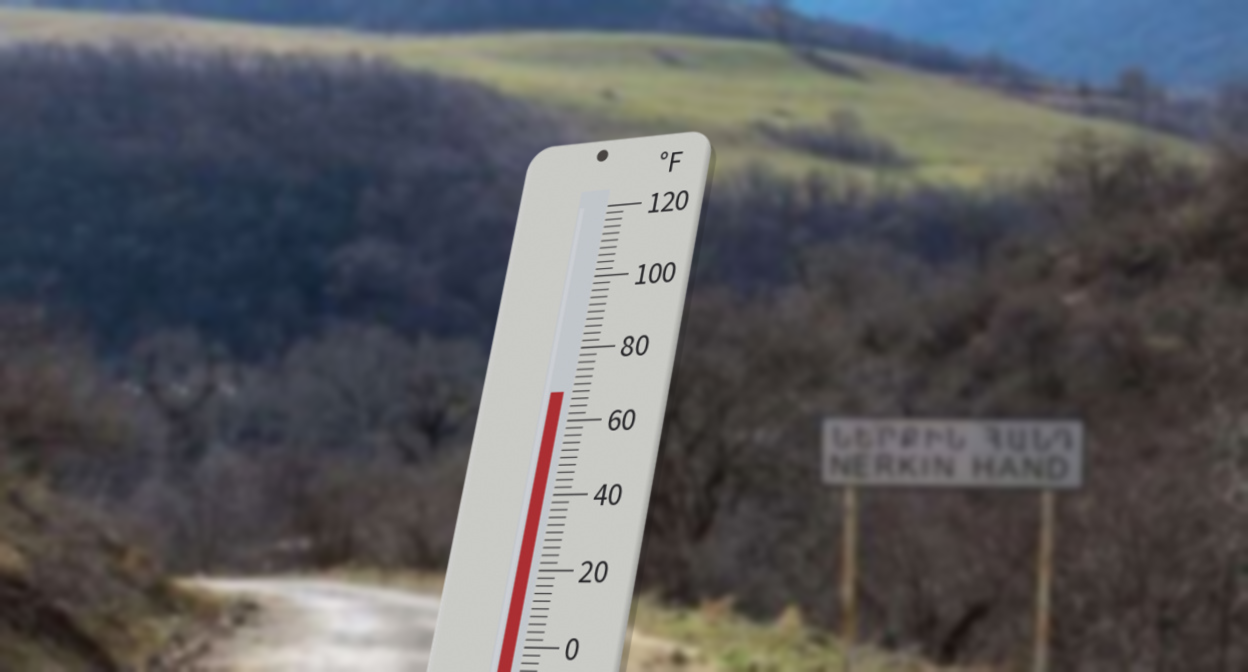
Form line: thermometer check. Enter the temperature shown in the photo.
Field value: 68 °F
